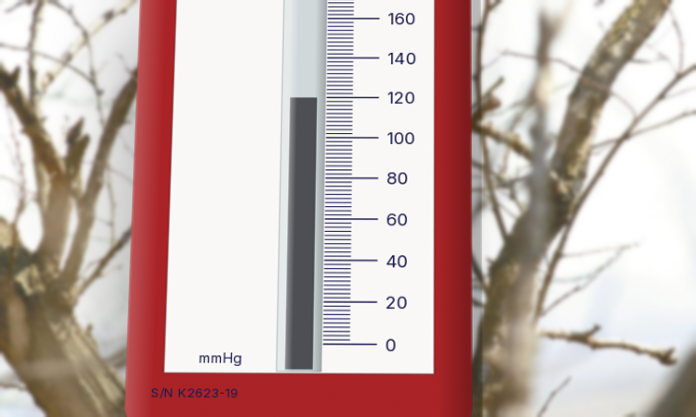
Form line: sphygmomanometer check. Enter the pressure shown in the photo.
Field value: 120 mmHg
